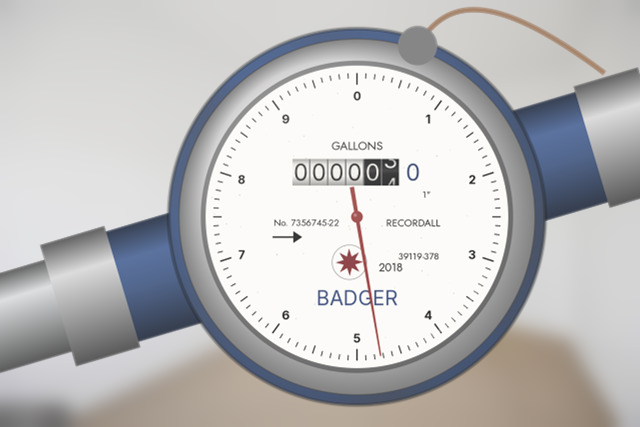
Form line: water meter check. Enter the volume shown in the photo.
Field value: 34.7 gal
